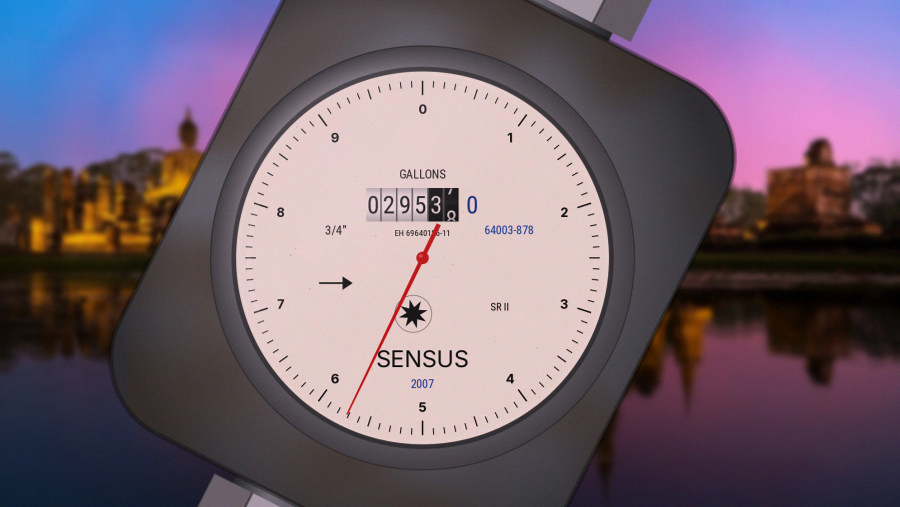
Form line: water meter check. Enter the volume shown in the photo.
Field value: 295375.7 gal
